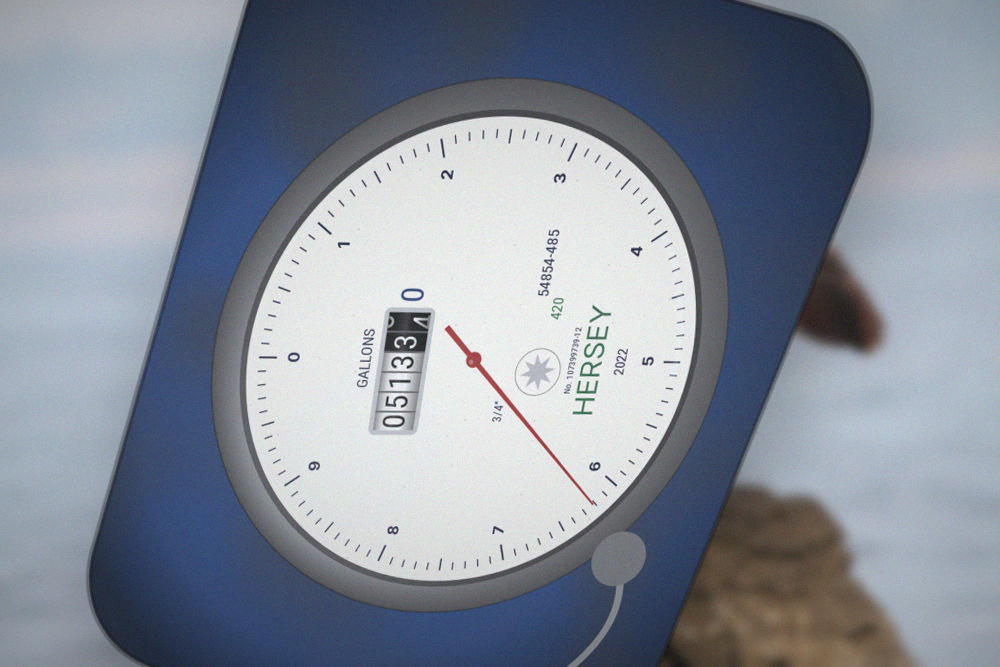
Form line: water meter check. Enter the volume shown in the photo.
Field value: 513336.2 gal
